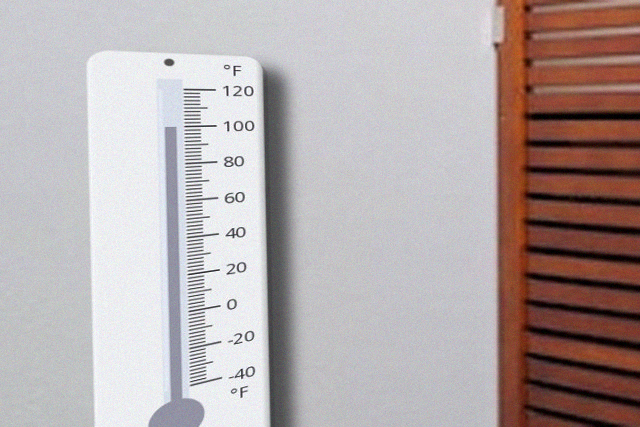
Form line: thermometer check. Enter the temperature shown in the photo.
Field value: 100 °F
